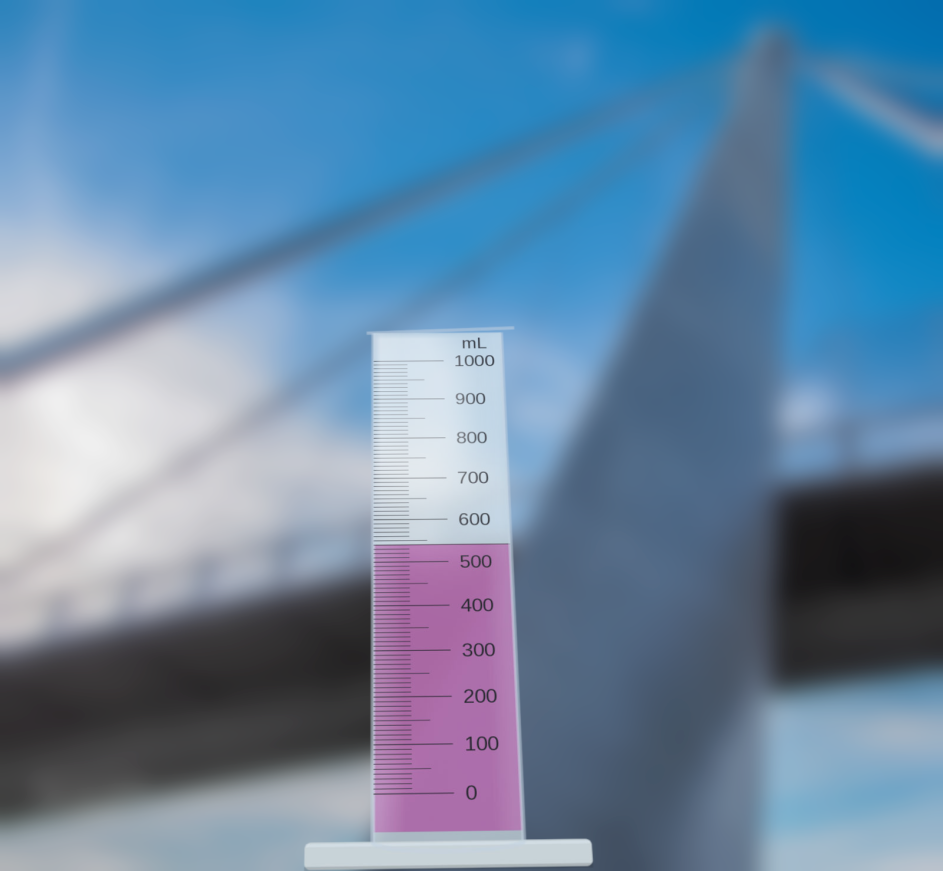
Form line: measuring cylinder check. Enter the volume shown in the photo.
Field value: 540 mL
